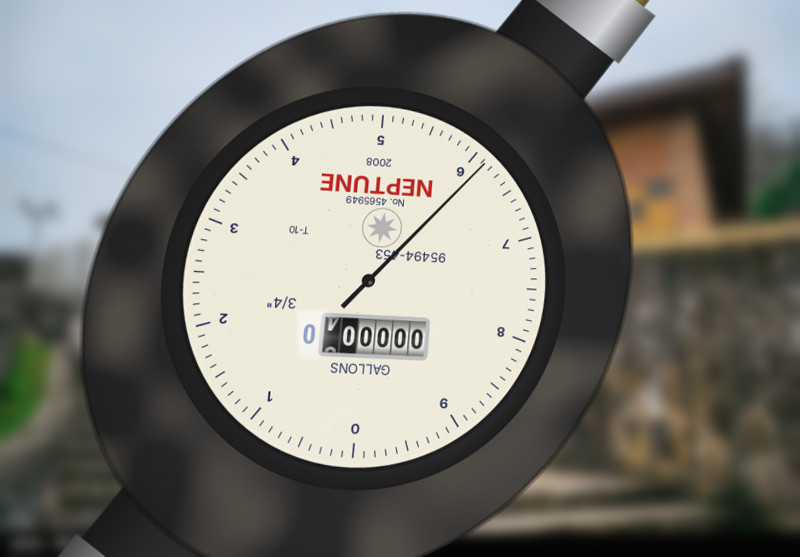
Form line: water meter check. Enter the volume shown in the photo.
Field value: 36.1 gal
